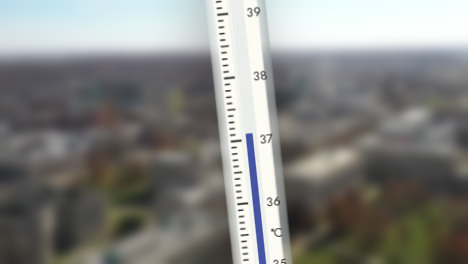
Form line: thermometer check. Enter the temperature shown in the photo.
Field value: 37.1 °C
